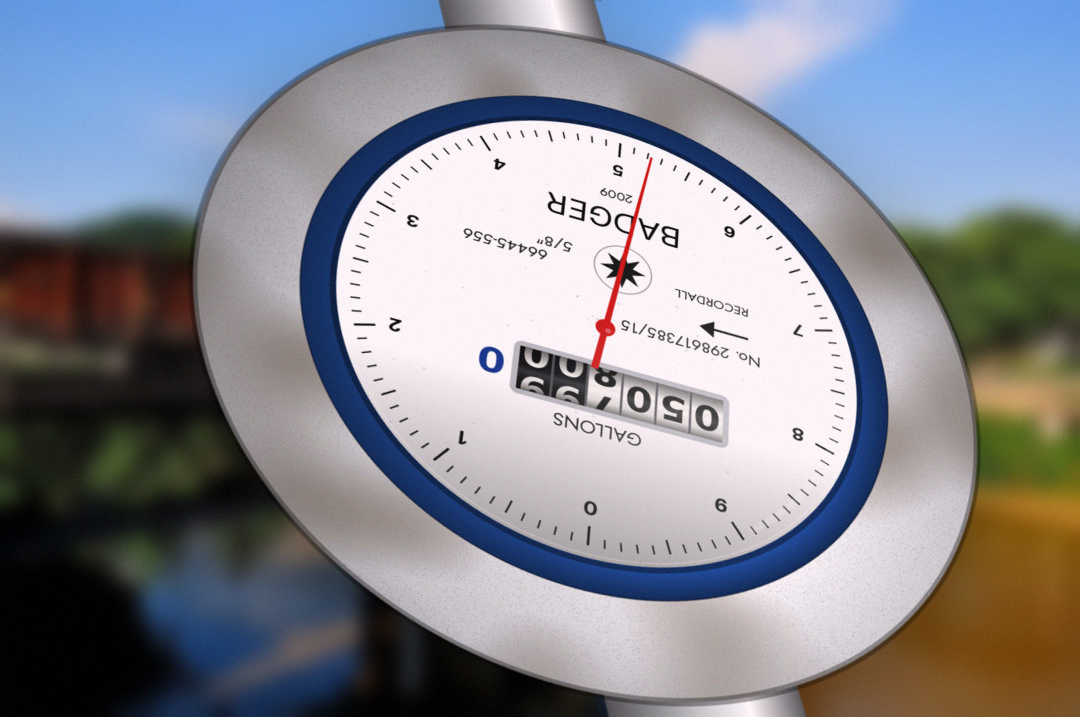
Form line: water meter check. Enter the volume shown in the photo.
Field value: 507995.2 gal
